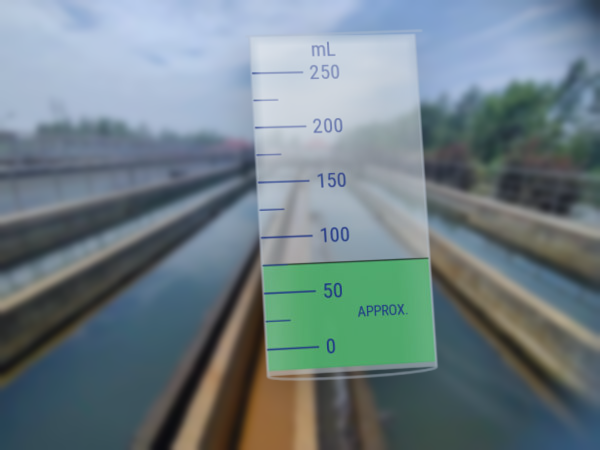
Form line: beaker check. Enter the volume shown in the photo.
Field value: 75 mL
